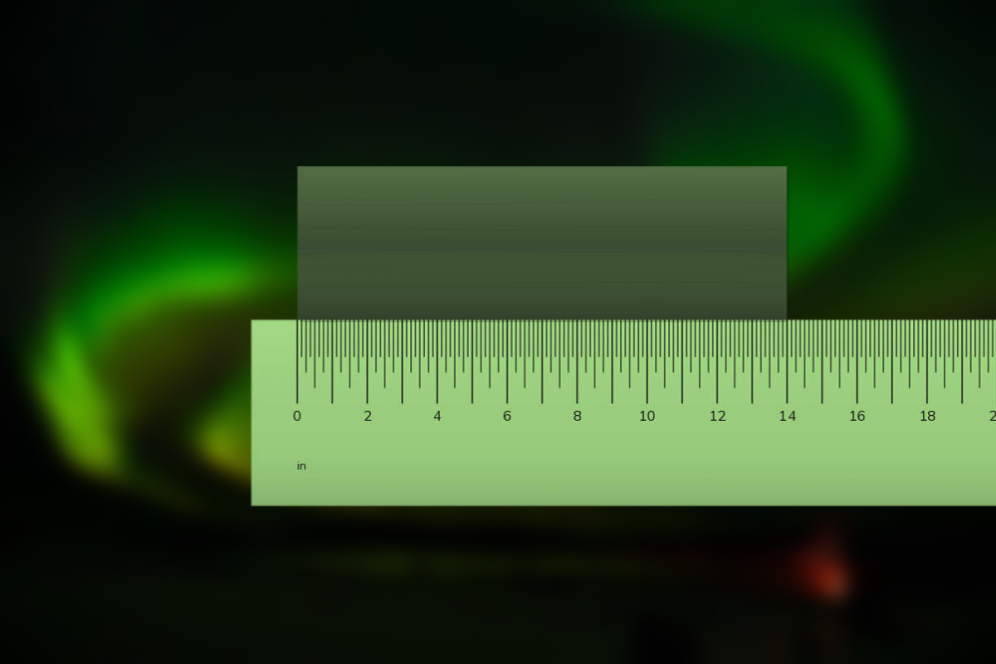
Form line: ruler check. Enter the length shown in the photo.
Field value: 14 in
